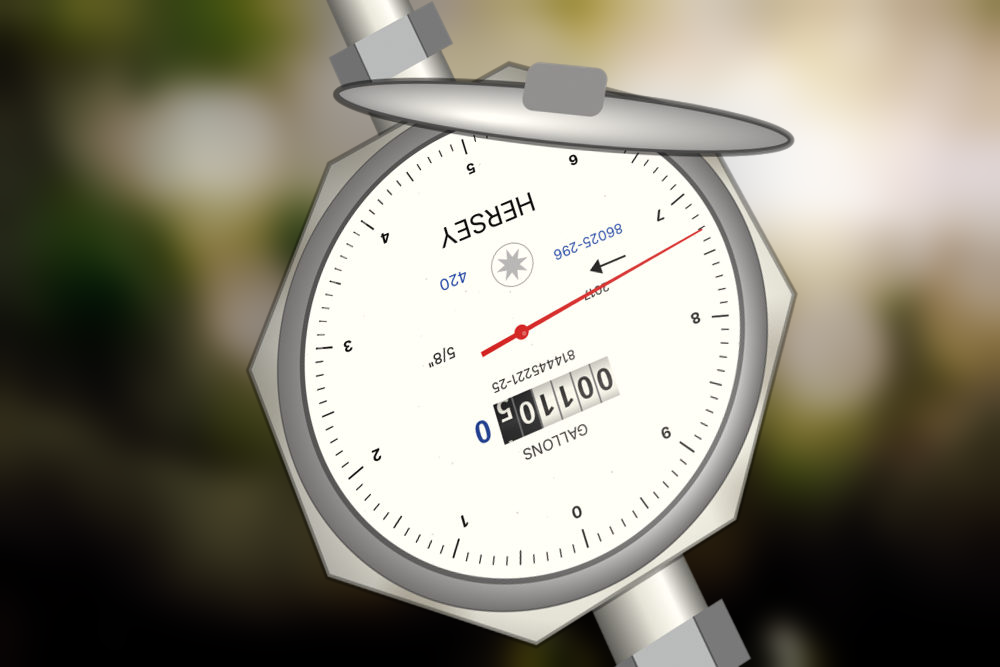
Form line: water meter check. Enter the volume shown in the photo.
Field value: 11047.3 gal
